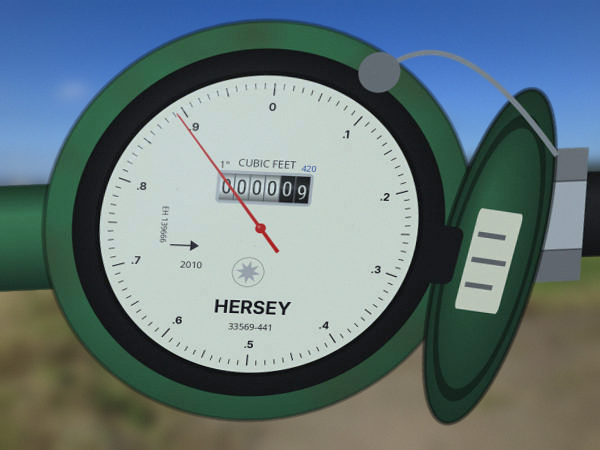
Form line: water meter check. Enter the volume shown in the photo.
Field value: 8.89 ft³
